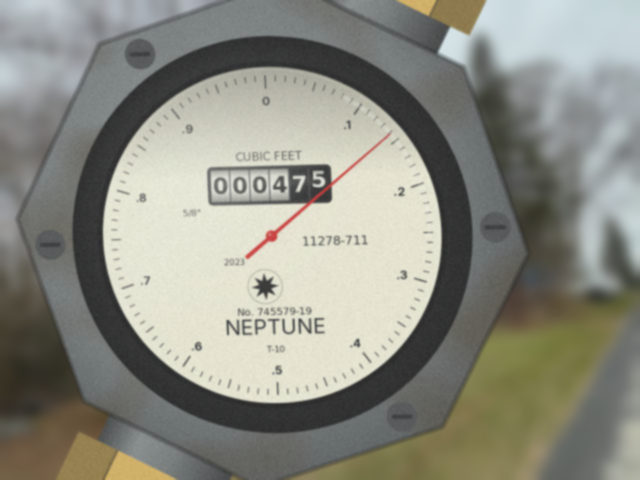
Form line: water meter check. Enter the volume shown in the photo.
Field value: 475.14 ft³
